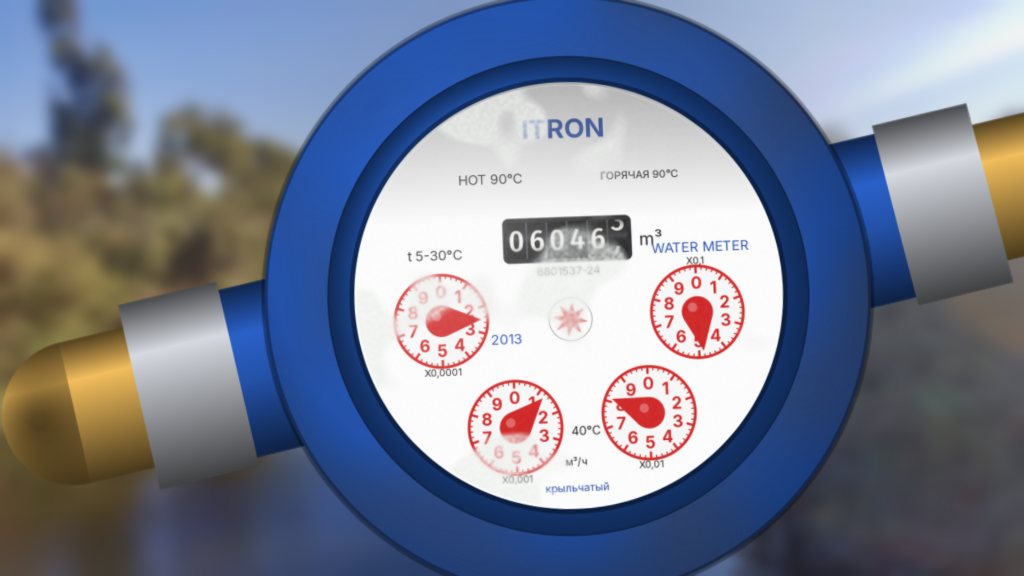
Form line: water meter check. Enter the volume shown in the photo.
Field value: 60463.4812 m³
